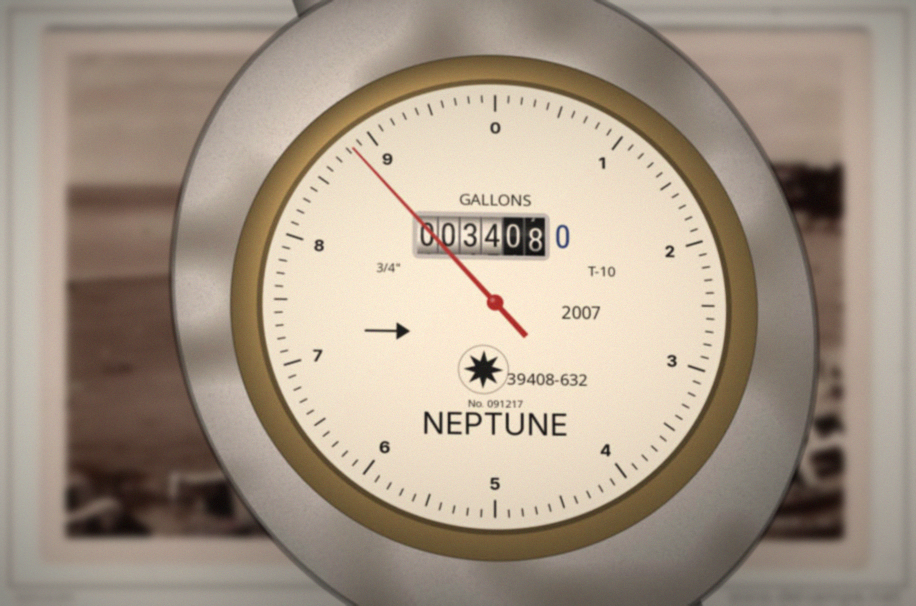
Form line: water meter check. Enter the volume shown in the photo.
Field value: 34078.8 gal
